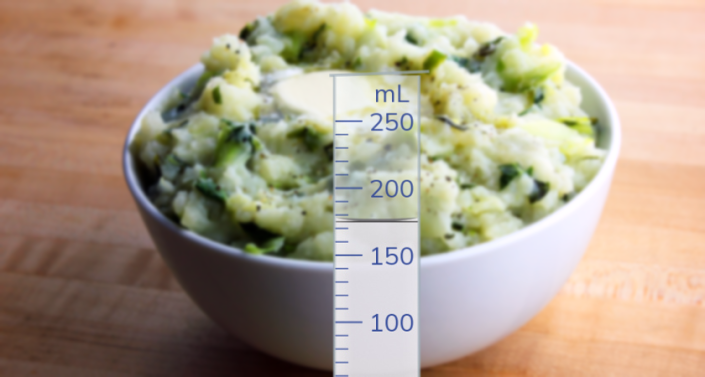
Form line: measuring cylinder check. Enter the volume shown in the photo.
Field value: 175 mL
